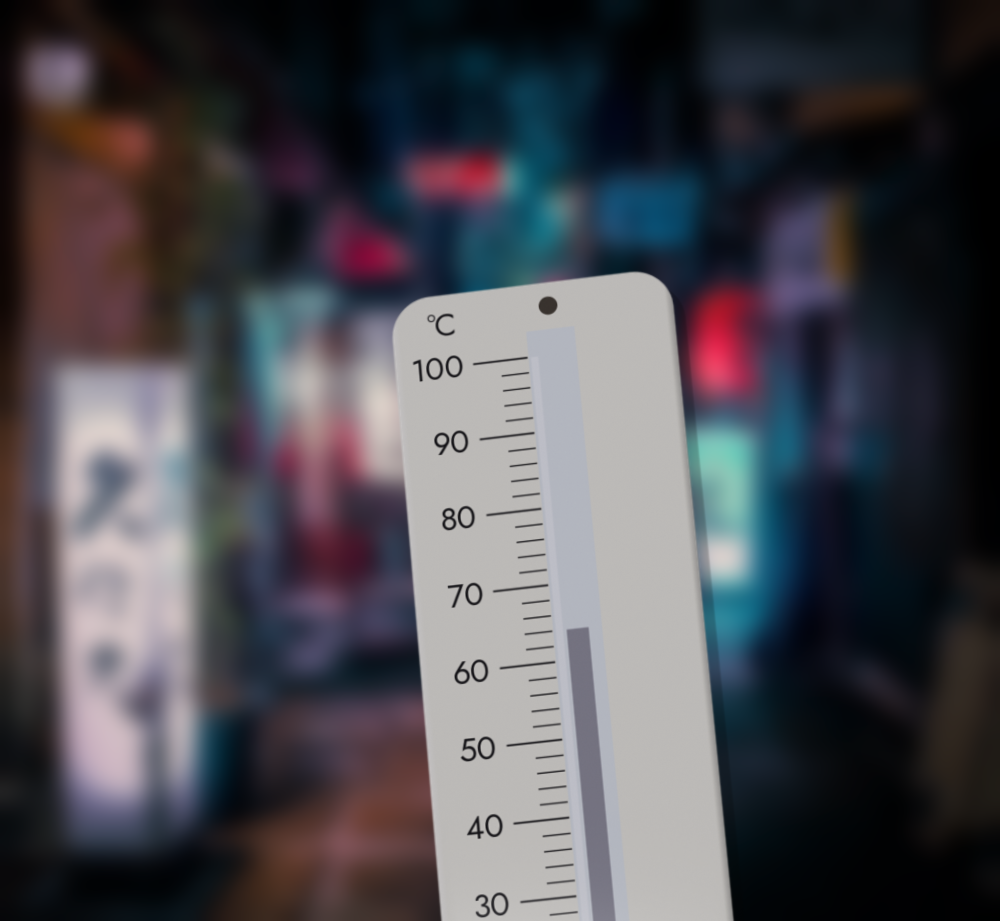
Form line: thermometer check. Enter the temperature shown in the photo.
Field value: 64 °C
